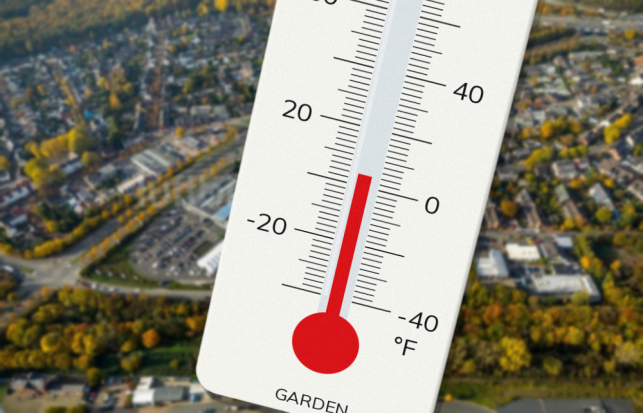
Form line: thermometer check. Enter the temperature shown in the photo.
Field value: 4 °F
